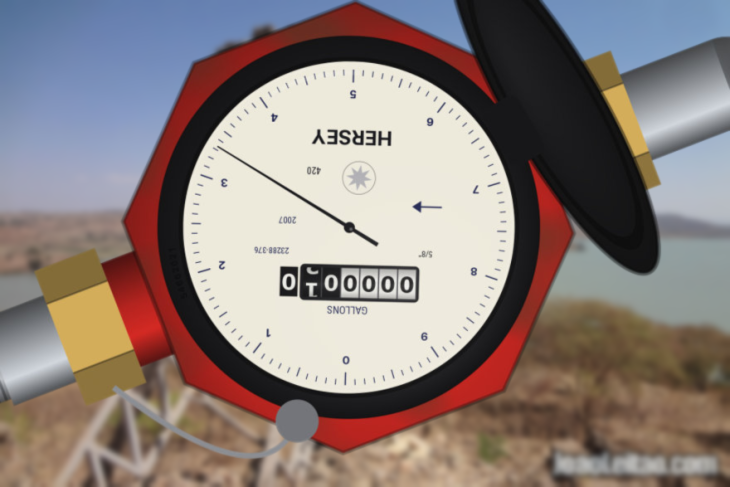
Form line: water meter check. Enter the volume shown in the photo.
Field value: 13.3 gal
